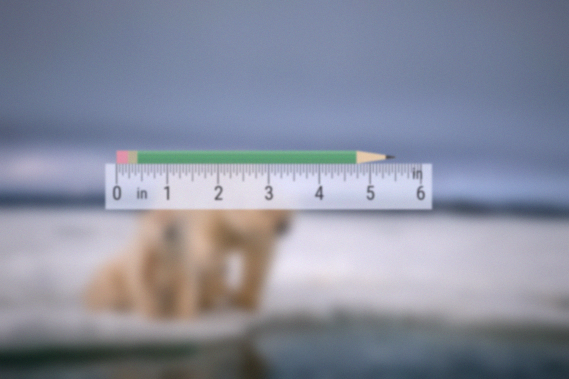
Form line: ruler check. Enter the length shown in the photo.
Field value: 5.5 in
